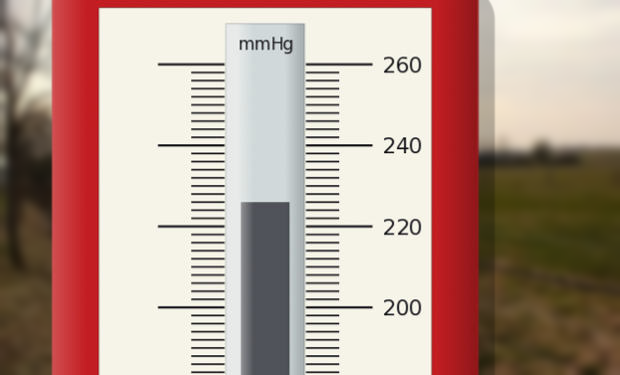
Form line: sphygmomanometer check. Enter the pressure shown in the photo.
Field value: 226 mmHg
